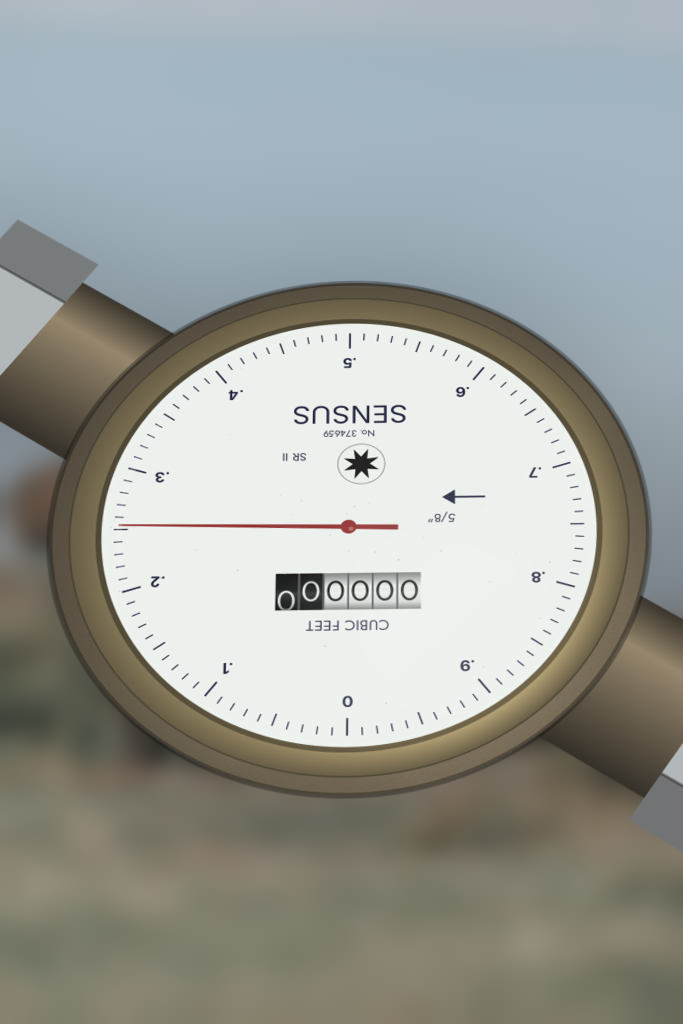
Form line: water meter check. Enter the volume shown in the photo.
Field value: 0.25 ft³
